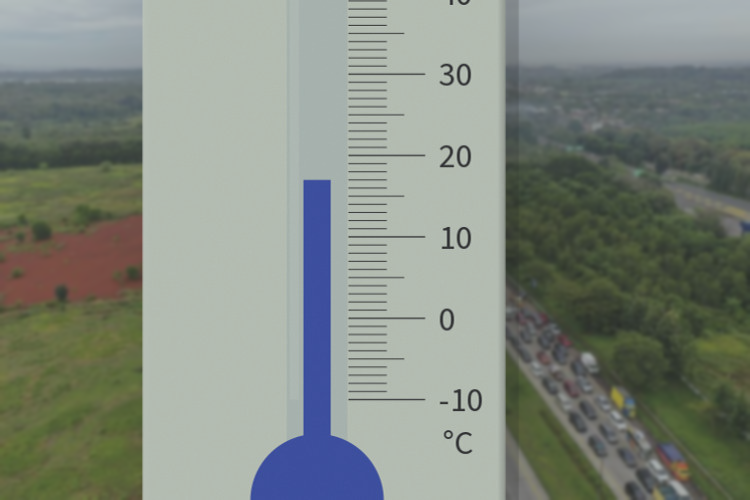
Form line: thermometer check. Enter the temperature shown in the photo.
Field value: 17 °C
